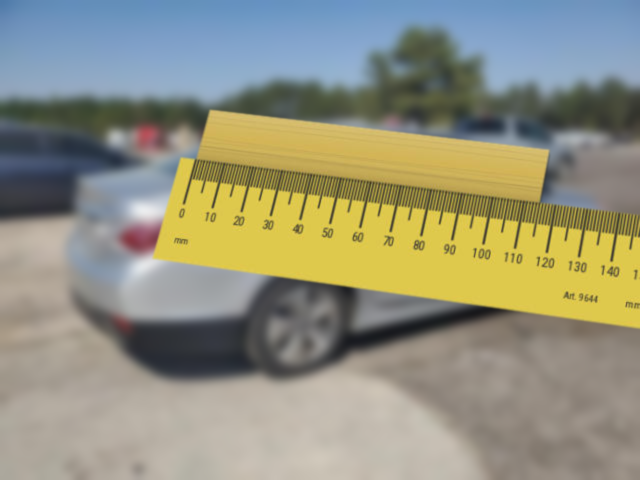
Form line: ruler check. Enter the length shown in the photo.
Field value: 115 mm
